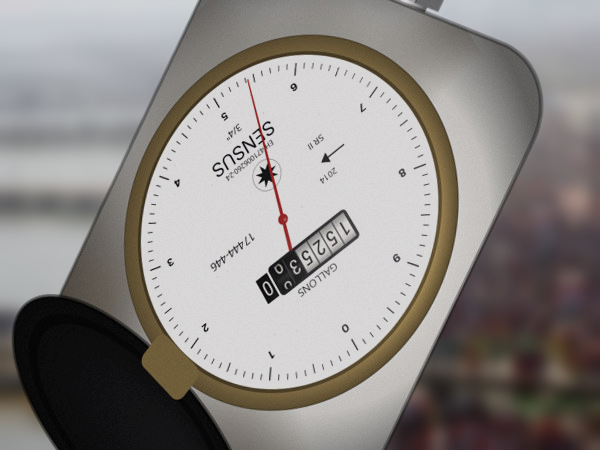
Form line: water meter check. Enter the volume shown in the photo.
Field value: 1525385.4 gal
